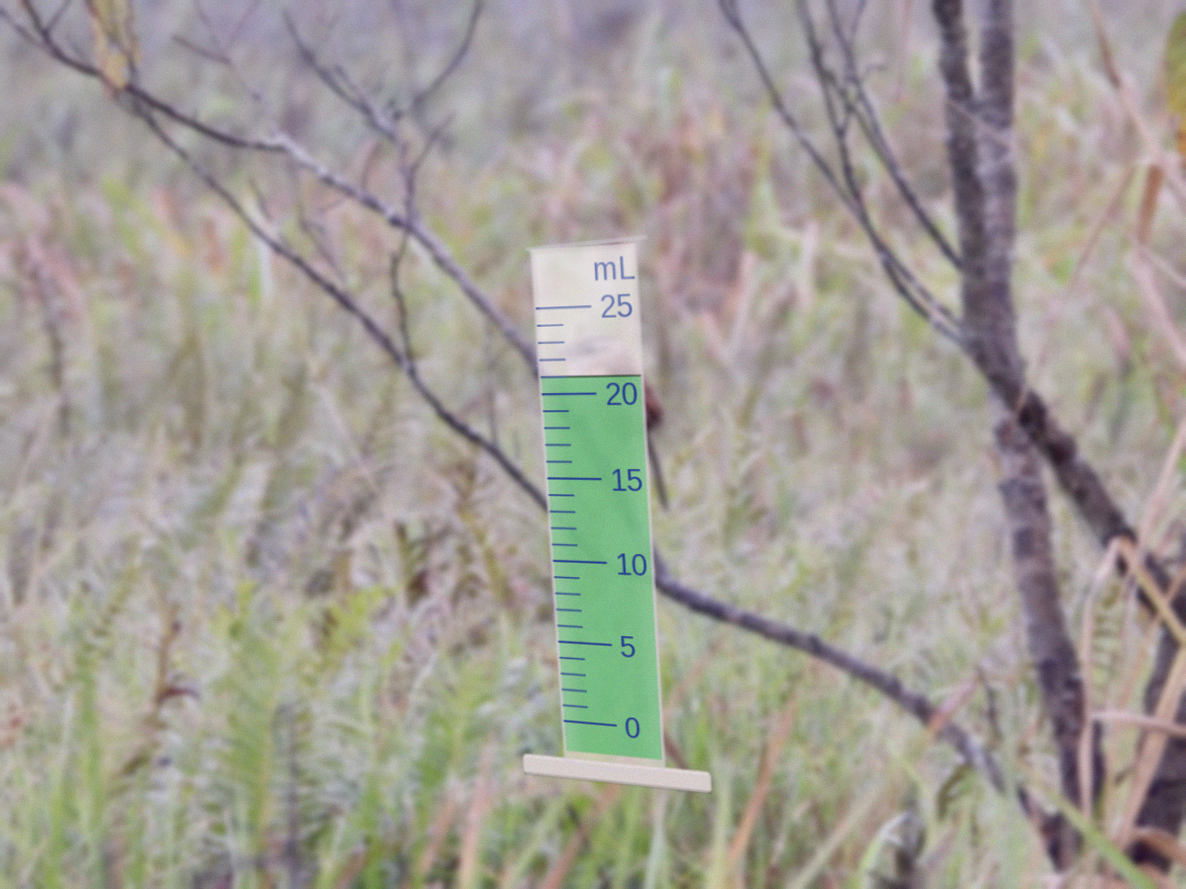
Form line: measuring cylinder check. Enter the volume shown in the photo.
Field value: 21 mL
